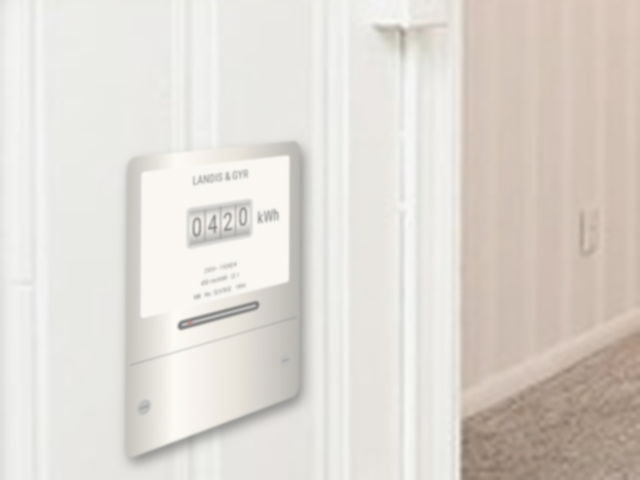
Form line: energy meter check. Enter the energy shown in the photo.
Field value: 420 kWh
